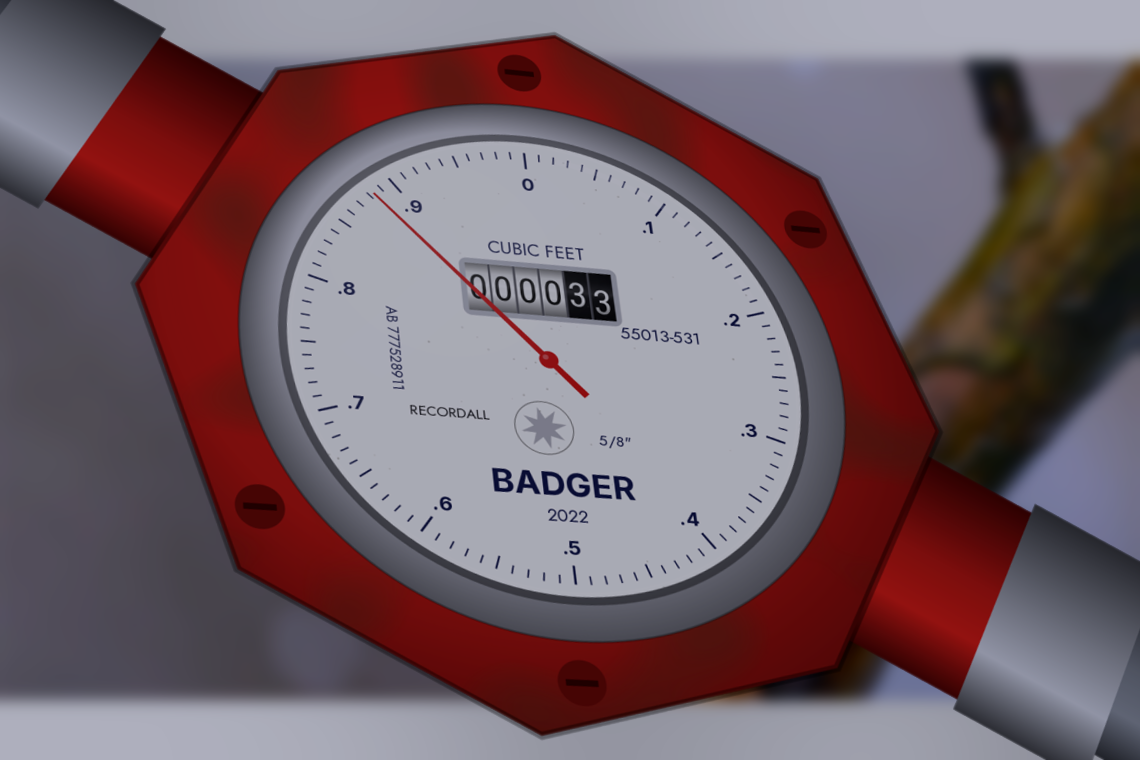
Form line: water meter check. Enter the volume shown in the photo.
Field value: 32.88 ft³
